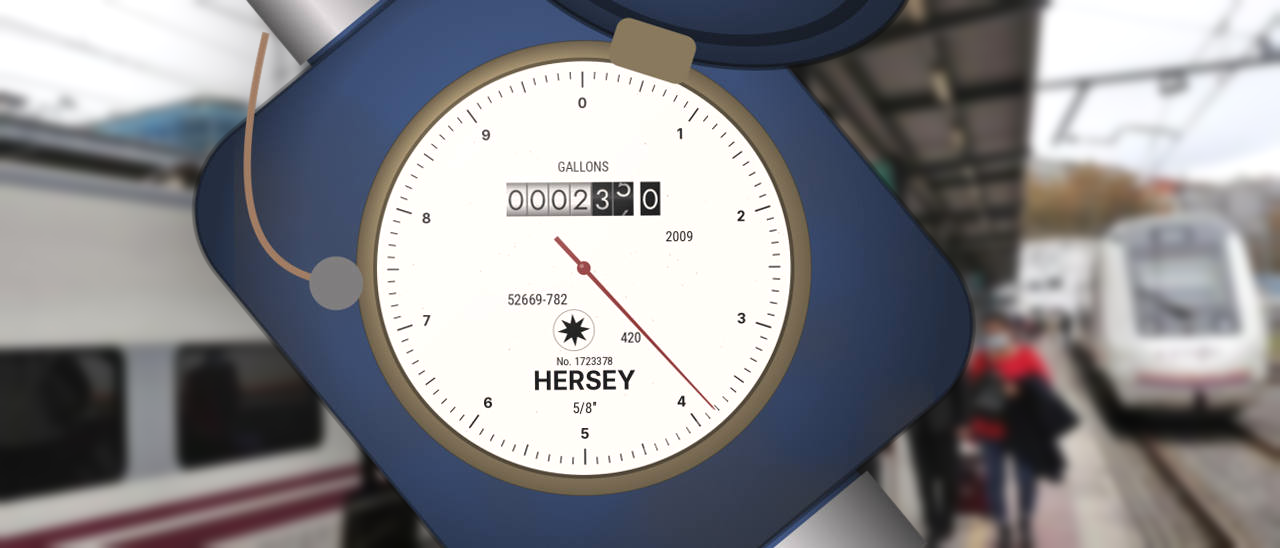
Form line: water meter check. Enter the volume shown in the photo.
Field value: 2353.8 gal
